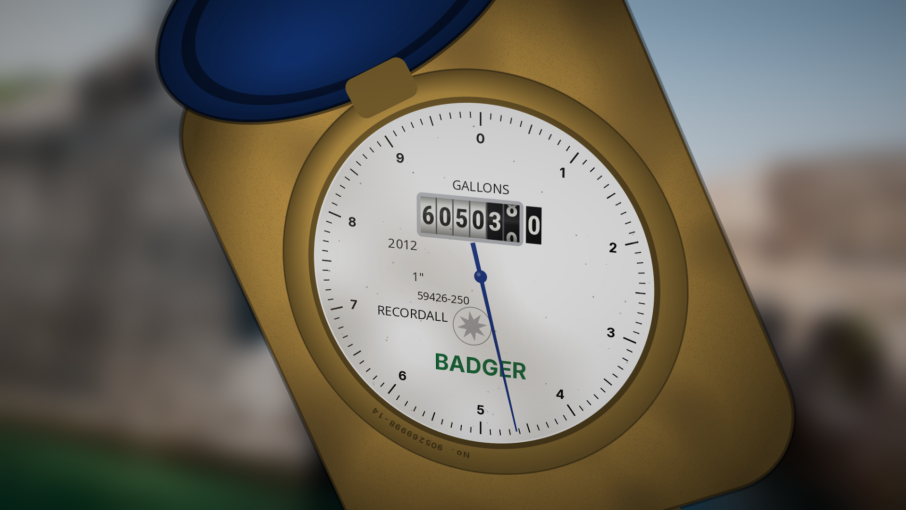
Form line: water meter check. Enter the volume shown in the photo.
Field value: 6050384.6 gal
